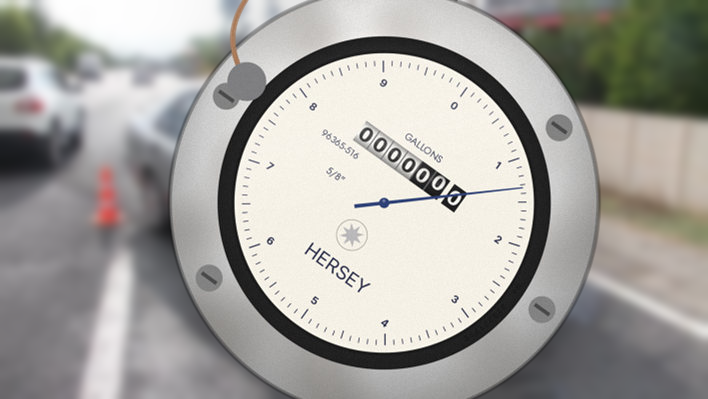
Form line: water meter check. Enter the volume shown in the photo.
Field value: 1.3 gal
